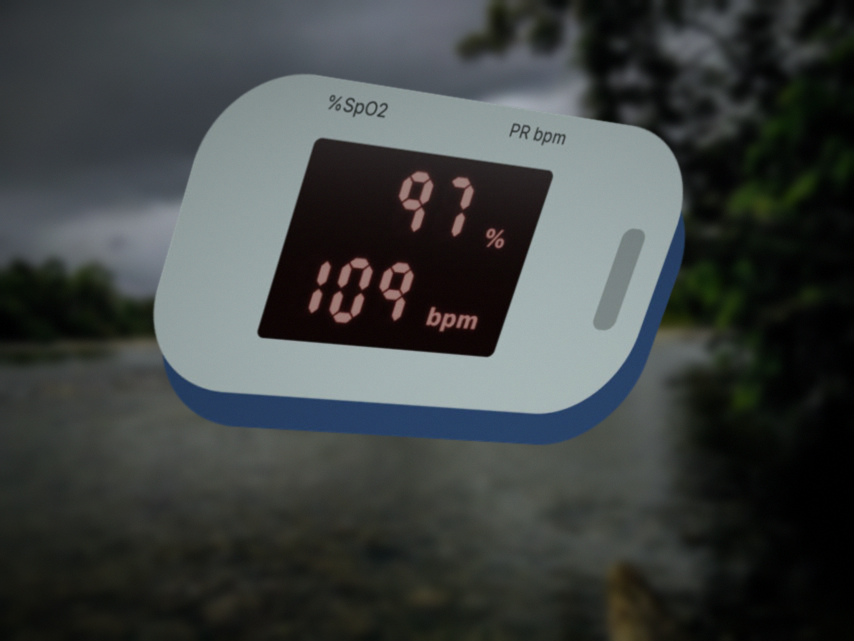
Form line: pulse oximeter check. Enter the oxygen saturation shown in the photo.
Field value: 97 %
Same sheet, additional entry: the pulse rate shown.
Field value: 109 bpm
